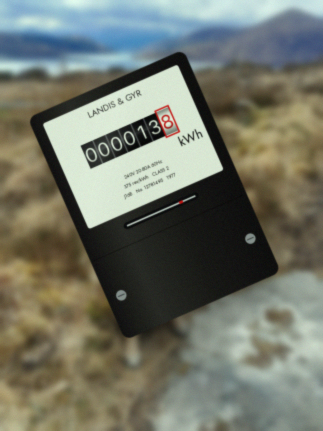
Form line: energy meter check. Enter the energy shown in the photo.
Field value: 13.8 kWh
